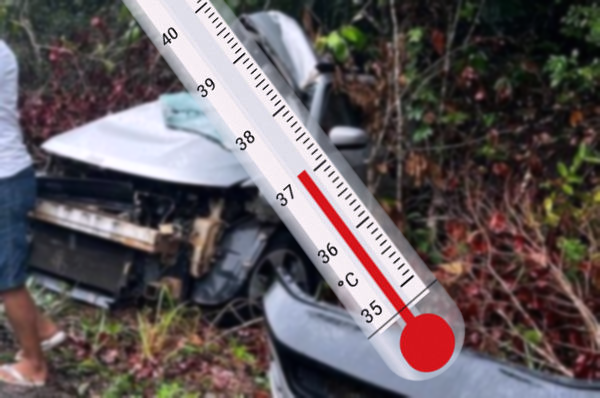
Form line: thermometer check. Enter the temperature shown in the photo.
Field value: 37.1 °C
